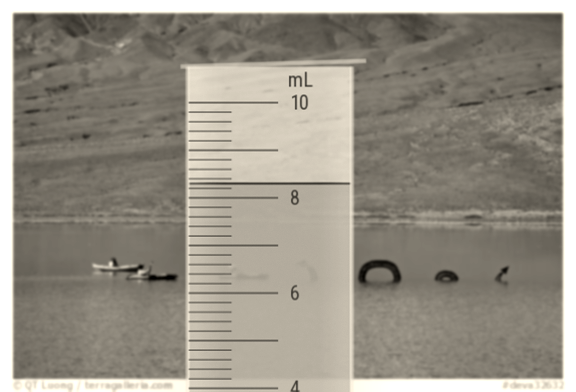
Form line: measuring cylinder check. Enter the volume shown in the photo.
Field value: 8.3 mL
